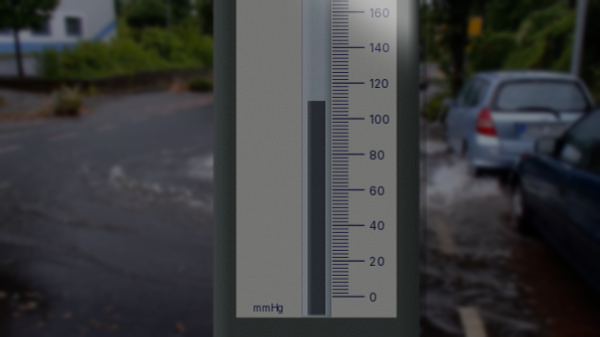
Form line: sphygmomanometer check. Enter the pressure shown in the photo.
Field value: 110 mmHg
